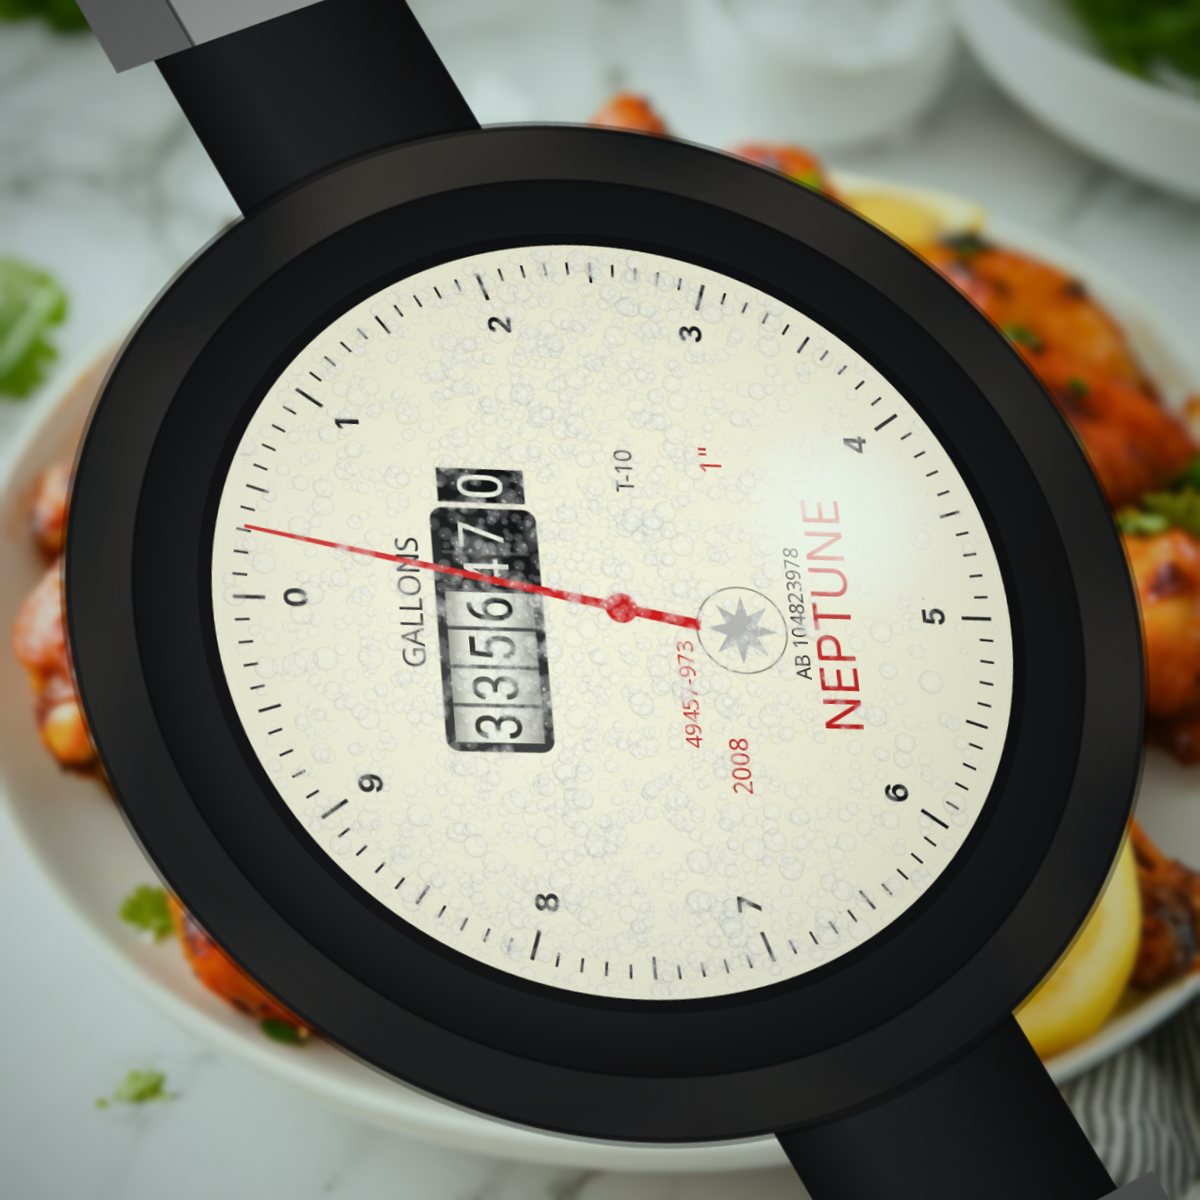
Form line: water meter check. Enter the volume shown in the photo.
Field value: 3356470.3 gal
